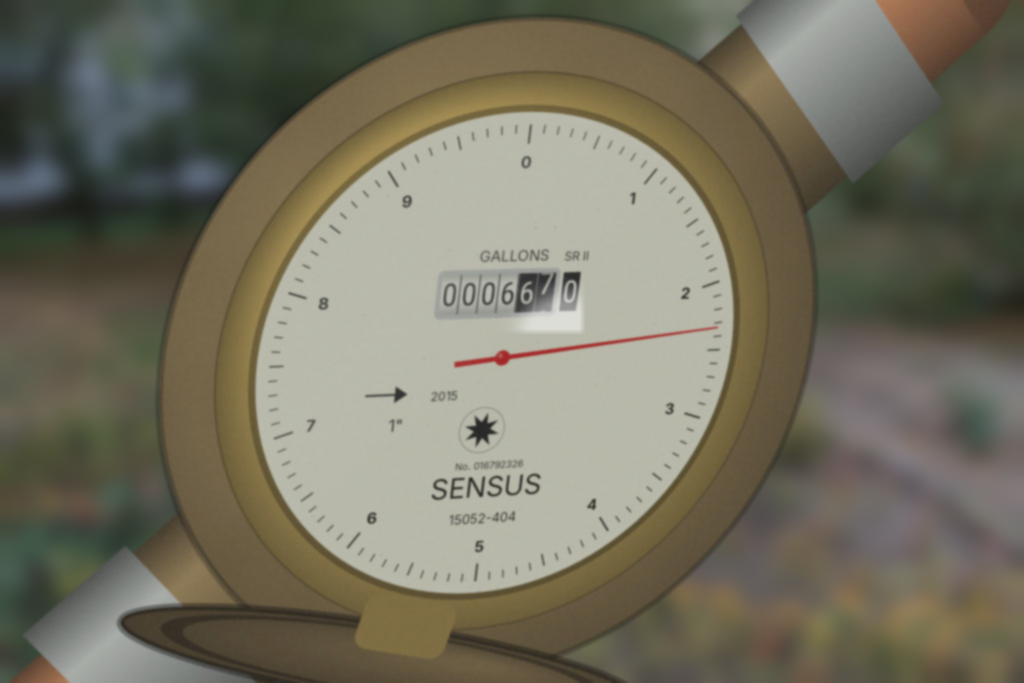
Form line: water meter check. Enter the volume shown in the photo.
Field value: 6672.3 gal
